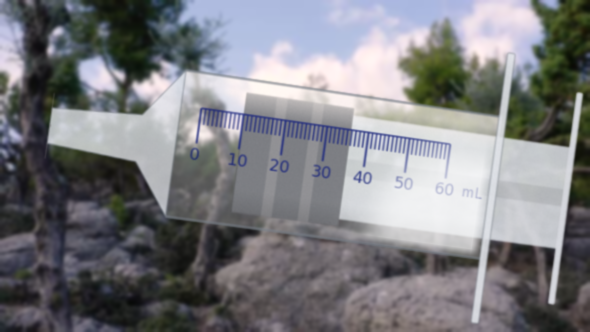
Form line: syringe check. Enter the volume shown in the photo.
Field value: 10 mL
